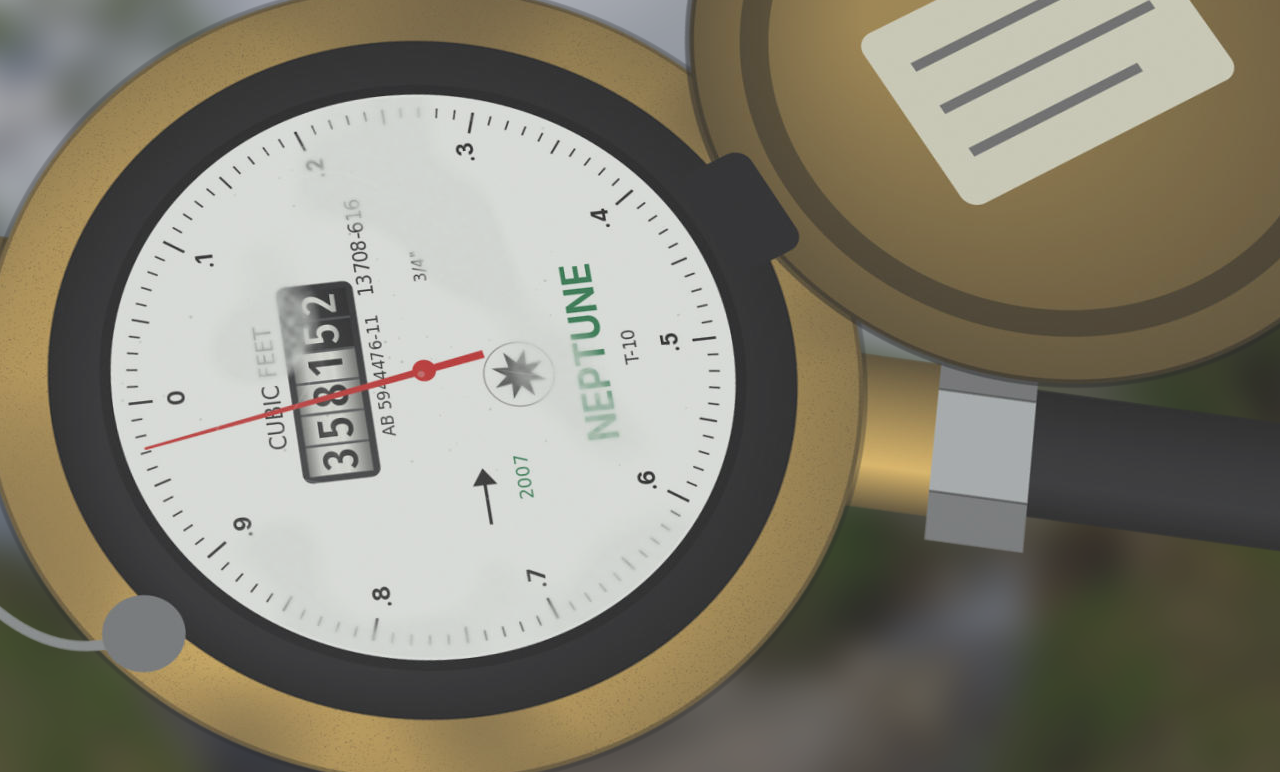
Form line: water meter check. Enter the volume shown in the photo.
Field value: 358151.97 ft³
